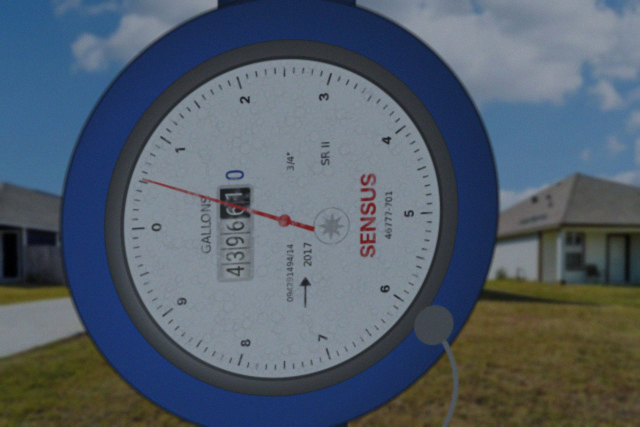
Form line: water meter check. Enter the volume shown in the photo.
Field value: 4396610.5 gal
